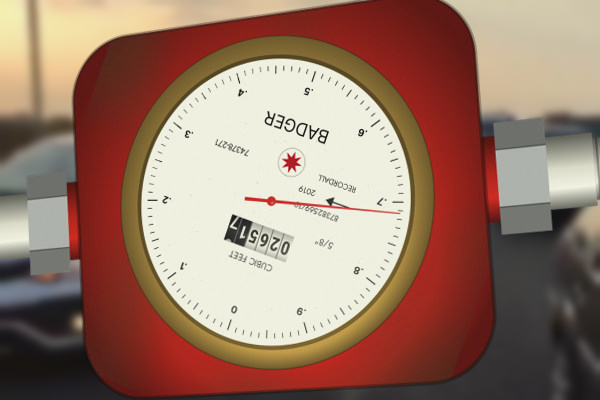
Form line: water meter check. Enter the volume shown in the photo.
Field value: 26516.71 ft³
